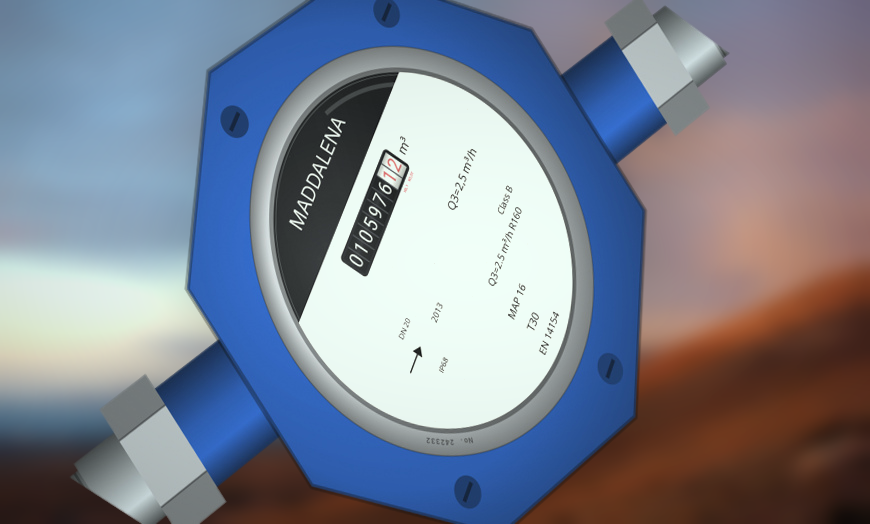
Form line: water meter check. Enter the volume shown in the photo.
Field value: 105976.12 m³
